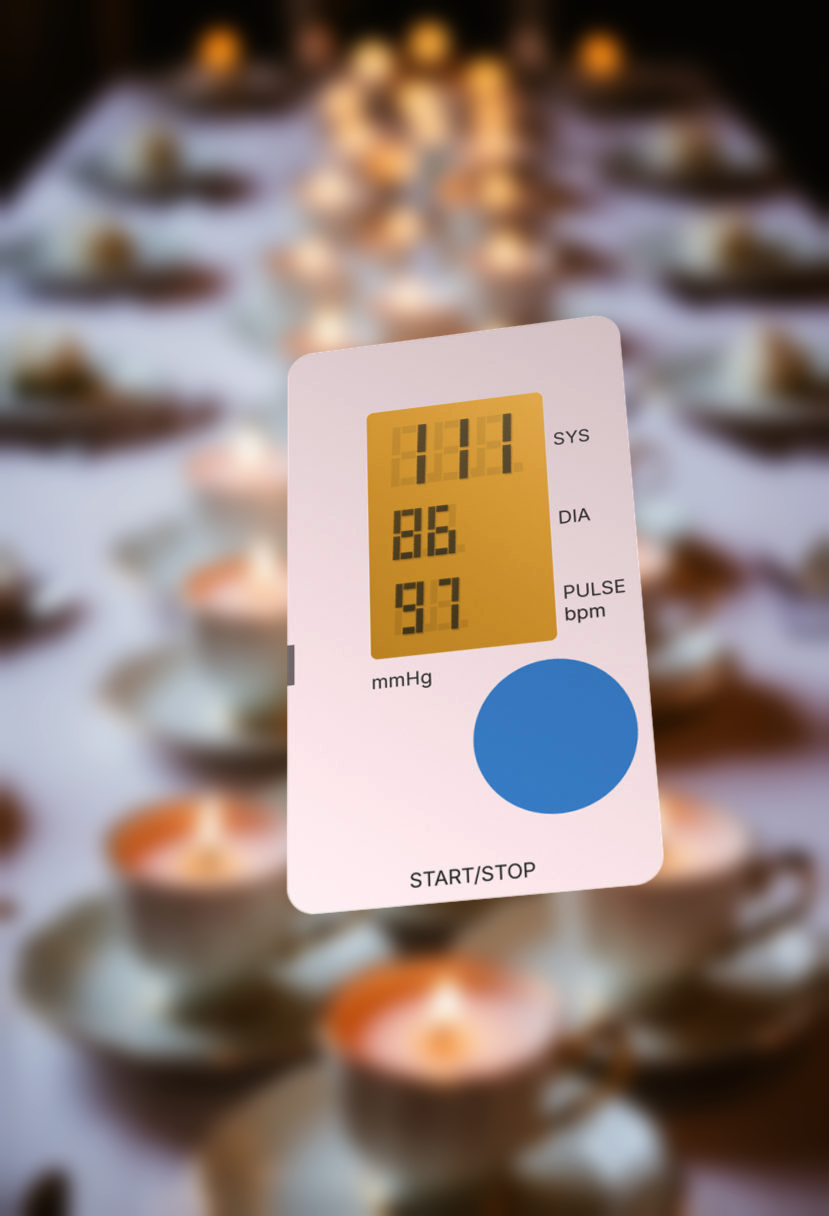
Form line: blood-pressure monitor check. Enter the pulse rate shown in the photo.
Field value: 97 bpm
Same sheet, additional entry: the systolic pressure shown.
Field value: 111 mmHg
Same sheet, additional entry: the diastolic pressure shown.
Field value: 86 mmHg
